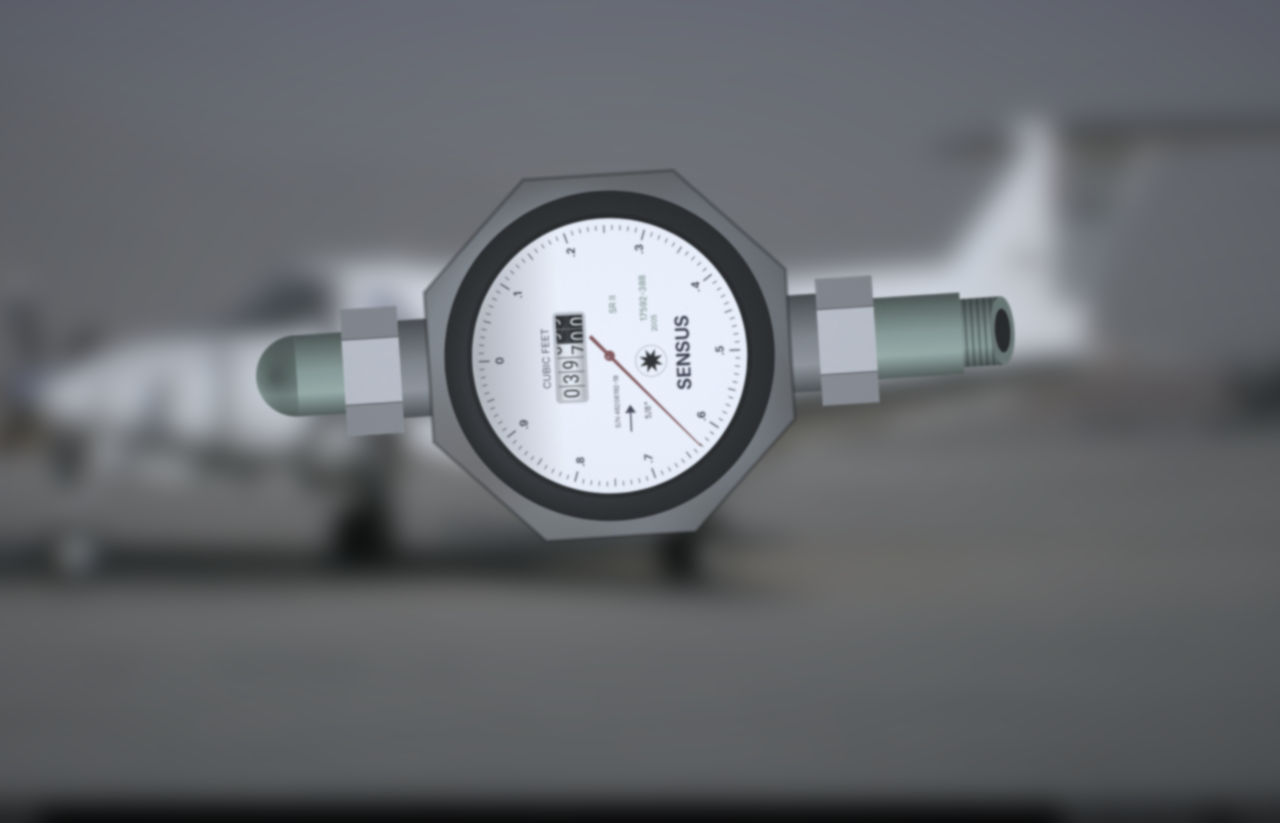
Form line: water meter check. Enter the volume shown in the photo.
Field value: 39699.63 ft³
